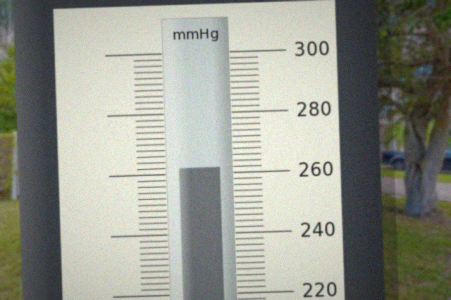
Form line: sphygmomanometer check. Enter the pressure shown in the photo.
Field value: 262 mmHg
